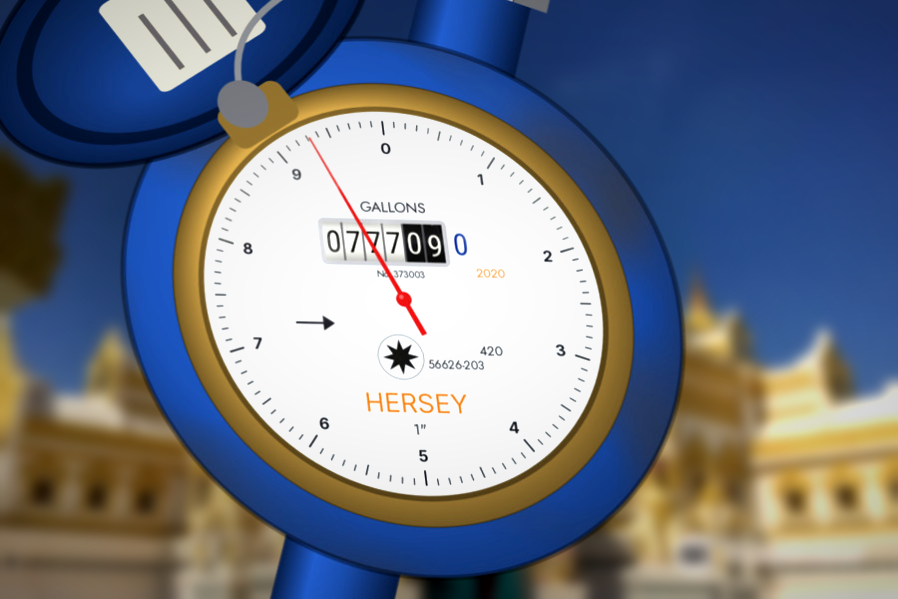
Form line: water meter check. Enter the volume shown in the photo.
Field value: 777089.3 gal
